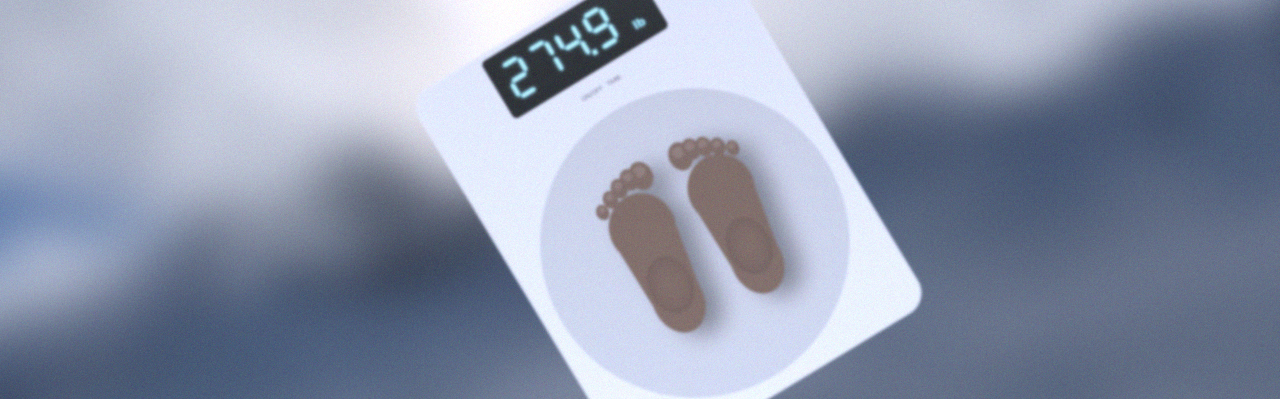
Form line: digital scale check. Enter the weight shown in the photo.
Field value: 274.9 lb
